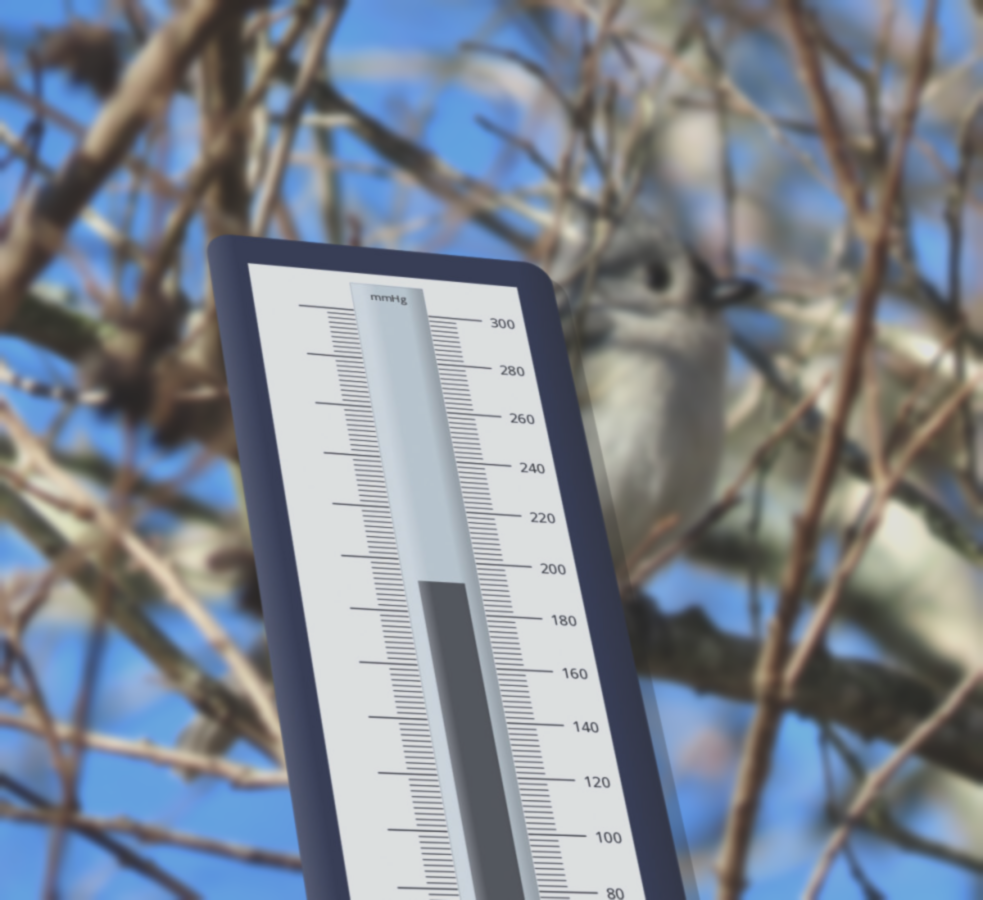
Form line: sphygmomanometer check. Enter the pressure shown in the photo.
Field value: 192 mmHg
